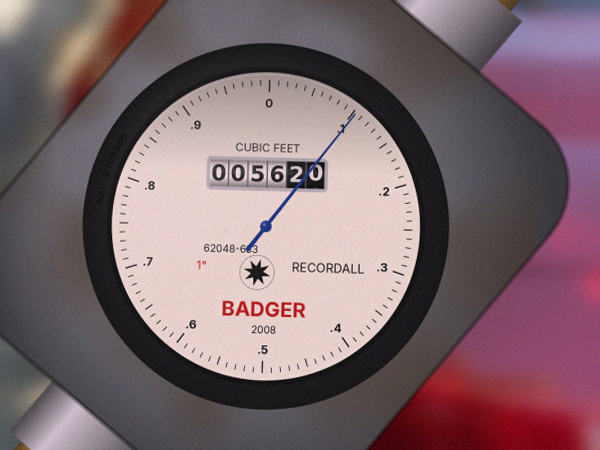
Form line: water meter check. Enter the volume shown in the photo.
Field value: 5620.10 ft³
